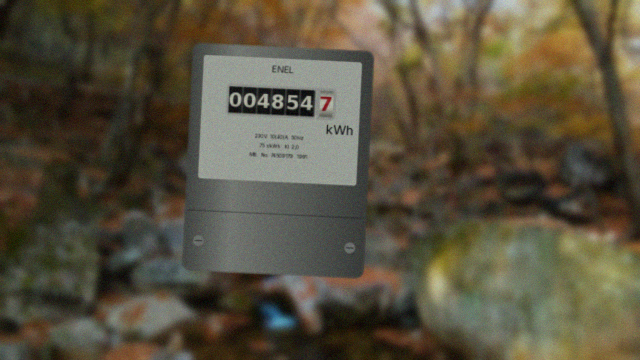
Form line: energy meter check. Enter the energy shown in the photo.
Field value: 4854.7 kWh
